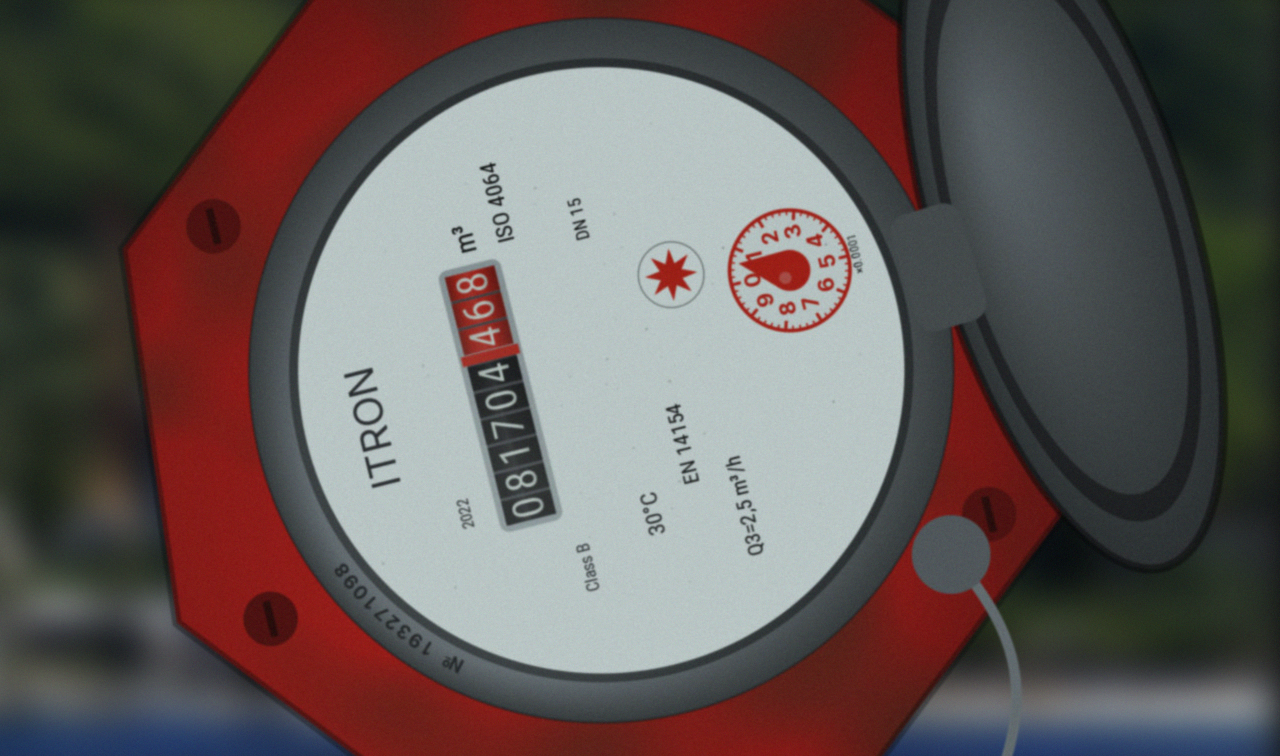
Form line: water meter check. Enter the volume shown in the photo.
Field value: 81704.4680 m³
